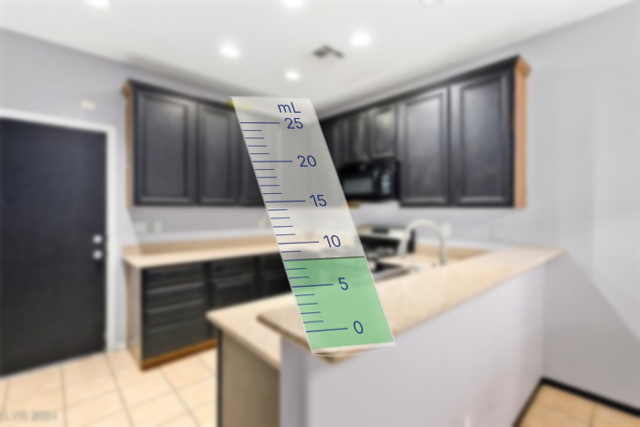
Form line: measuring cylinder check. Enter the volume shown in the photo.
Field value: 8 mL
